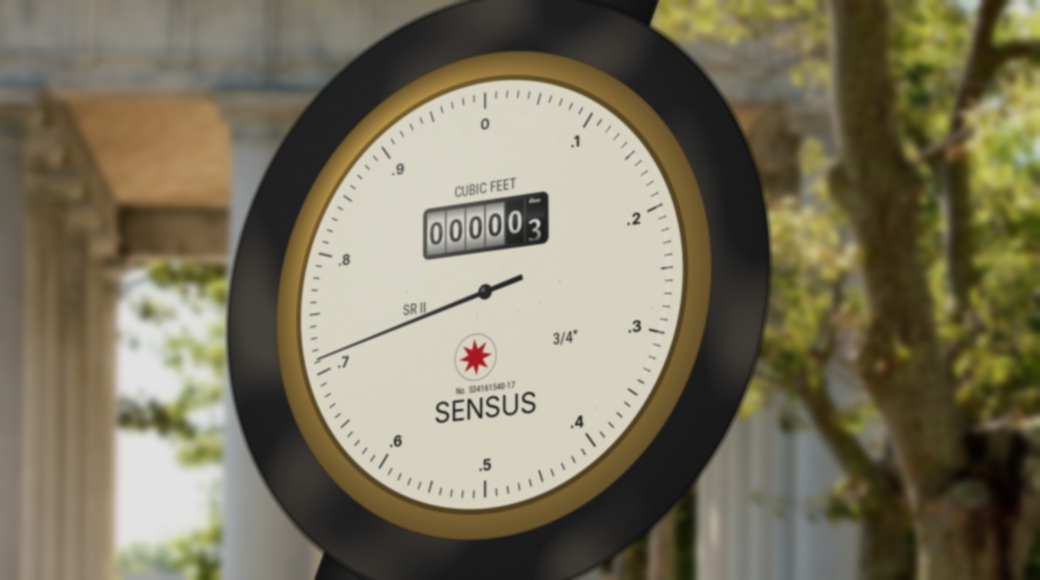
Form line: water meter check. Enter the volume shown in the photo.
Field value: 2.71 ft³
